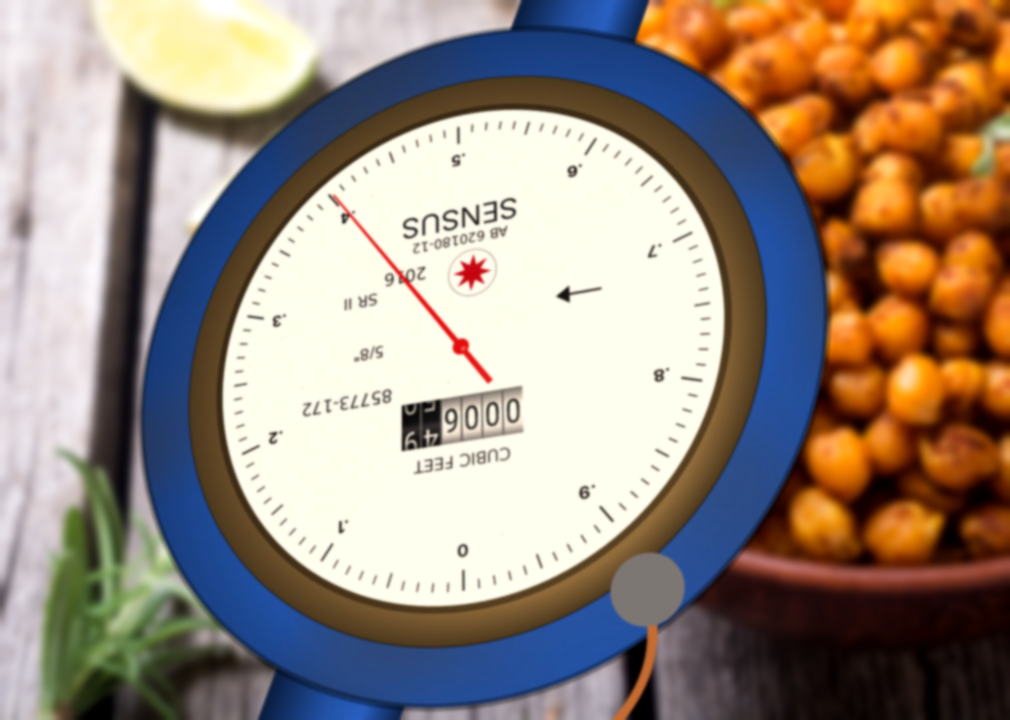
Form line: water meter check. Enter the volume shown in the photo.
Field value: 649.40 ft³
